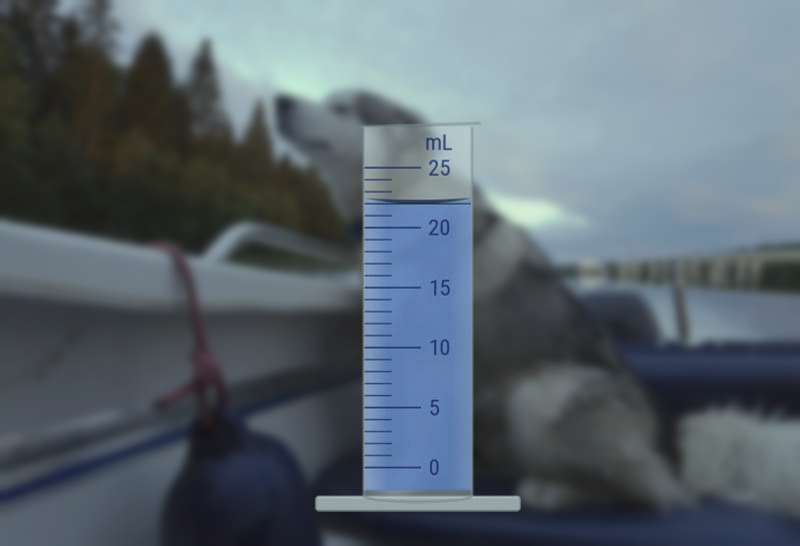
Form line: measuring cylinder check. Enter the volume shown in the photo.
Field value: 22 mL
